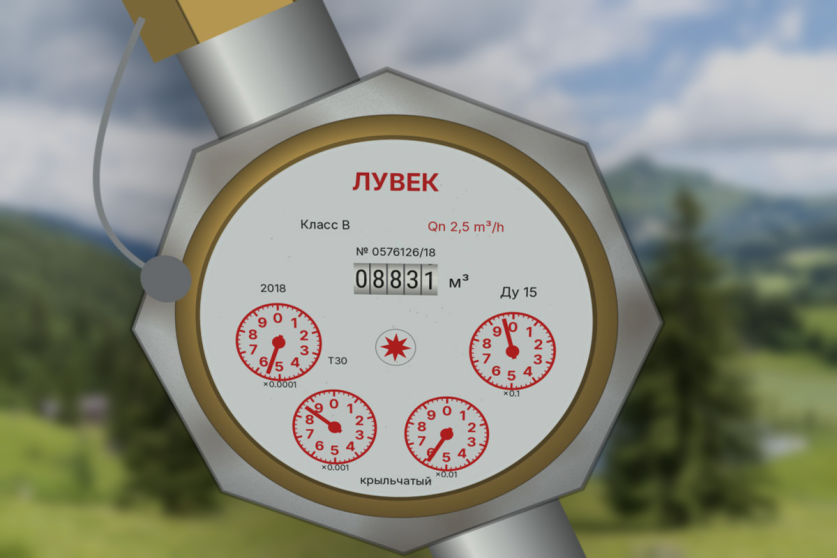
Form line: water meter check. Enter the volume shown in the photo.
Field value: 8830.9585 m³
